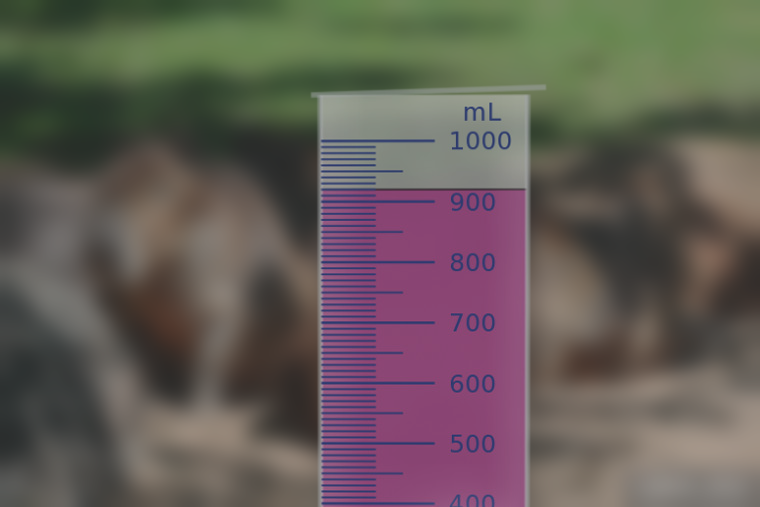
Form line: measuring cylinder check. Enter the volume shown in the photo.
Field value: 920 mL
